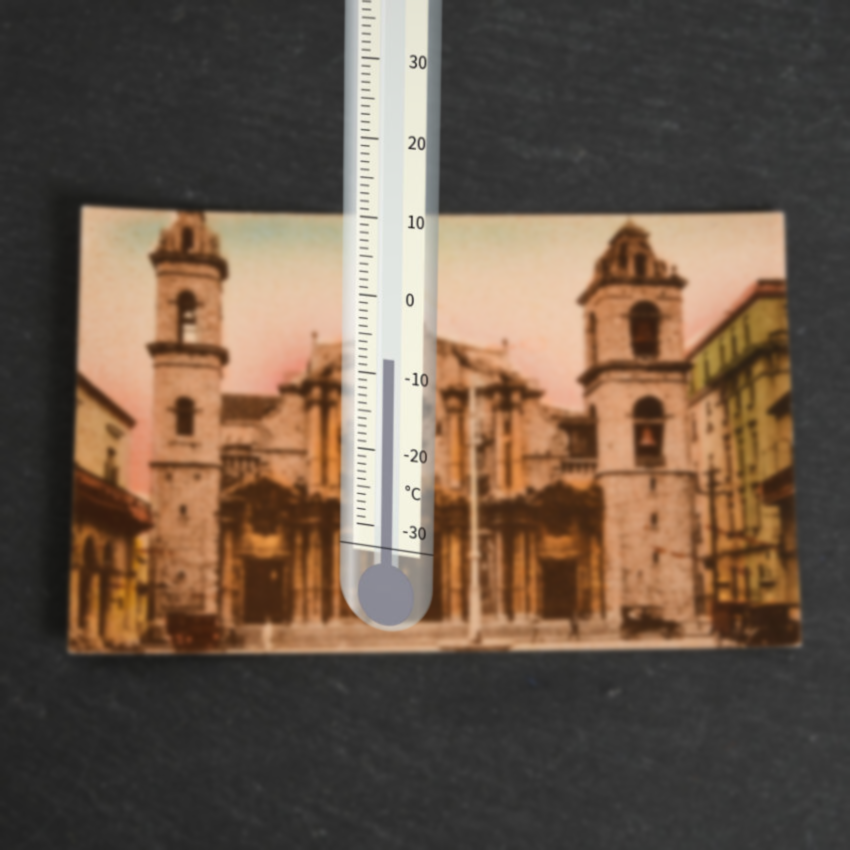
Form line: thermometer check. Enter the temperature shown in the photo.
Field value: -8 °C
